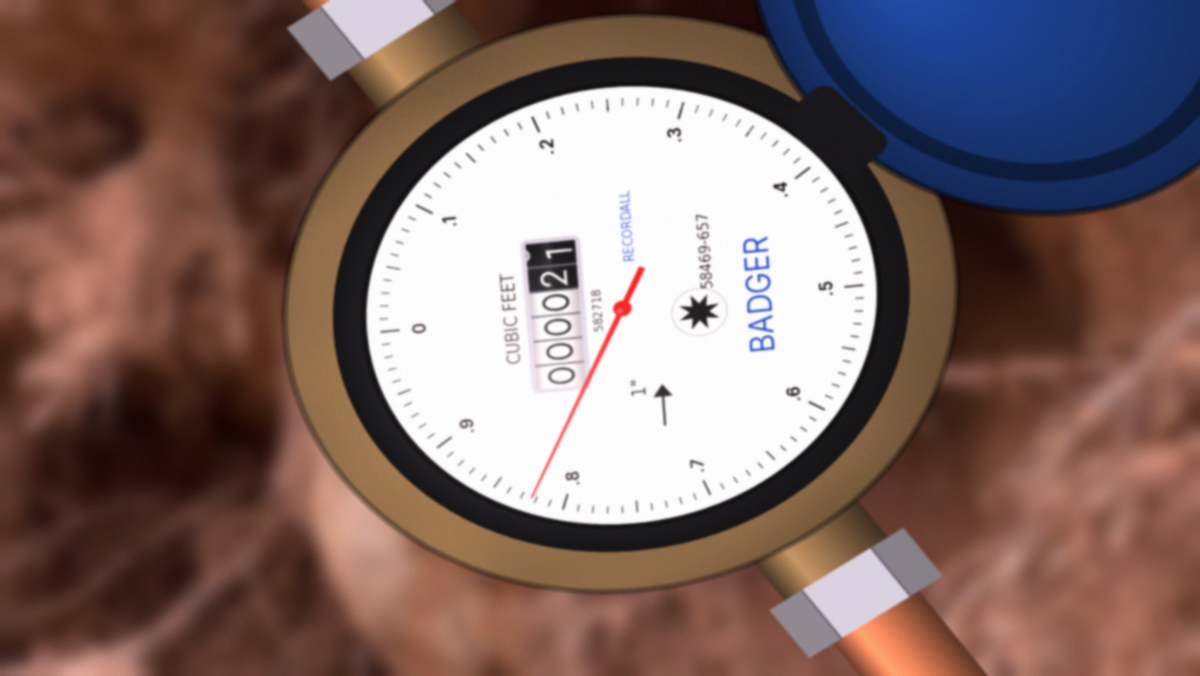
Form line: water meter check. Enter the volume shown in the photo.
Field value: 20.82 ft³
